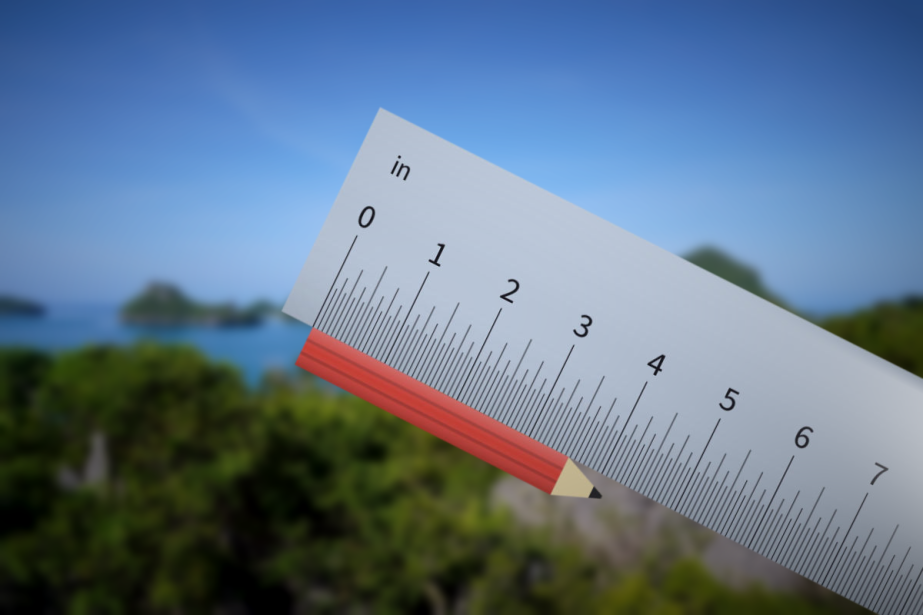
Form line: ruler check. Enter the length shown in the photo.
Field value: 4.125 in
